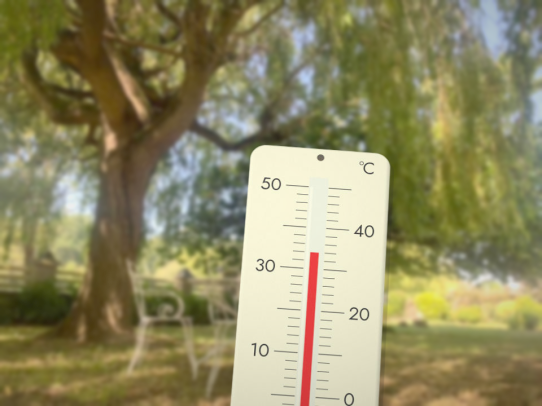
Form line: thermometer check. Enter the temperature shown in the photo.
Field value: 34 °C
